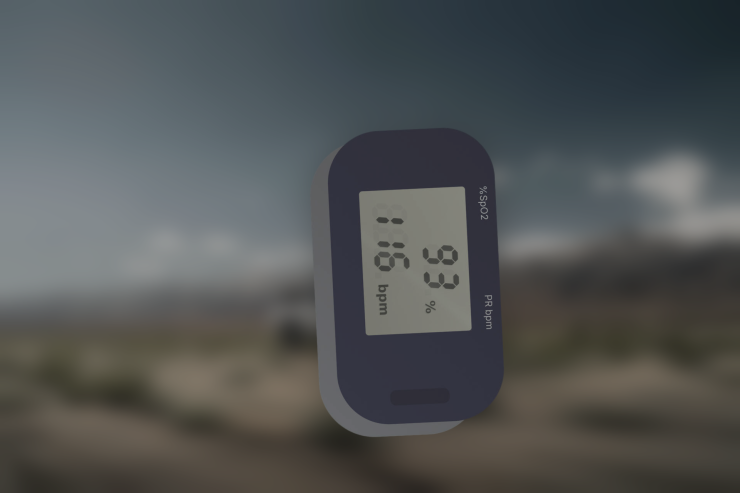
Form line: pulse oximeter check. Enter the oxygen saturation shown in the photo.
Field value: 93 %
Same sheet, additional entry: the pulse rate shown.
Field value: 116 bpm
